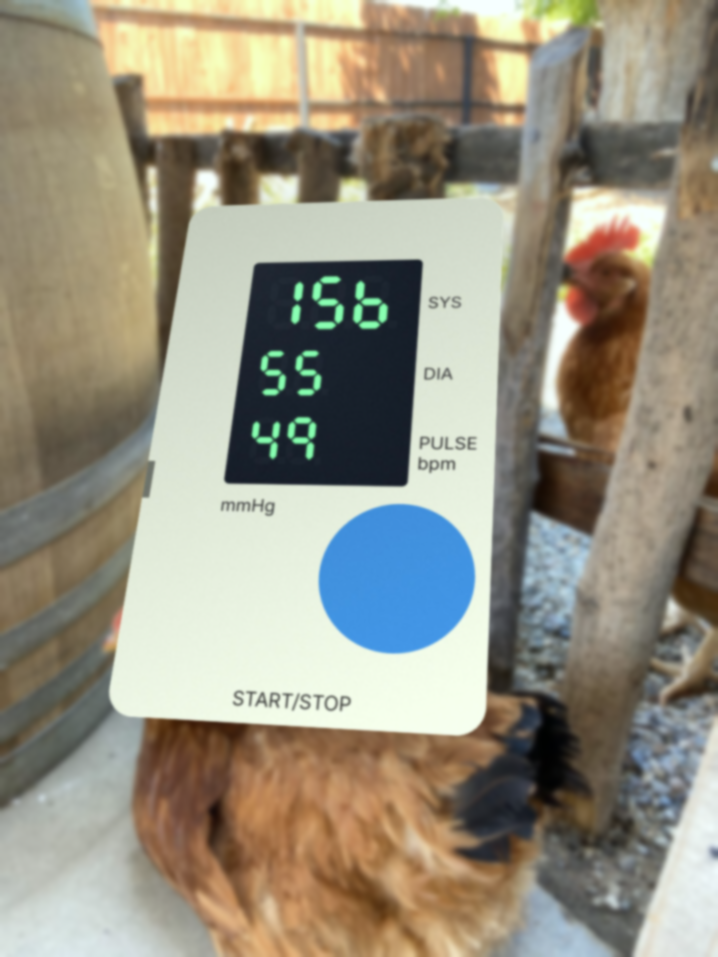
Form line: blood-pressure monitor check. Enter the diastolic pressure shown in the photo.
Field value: 55 mmHg
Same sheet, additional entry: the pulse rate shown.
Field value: 49 bpm
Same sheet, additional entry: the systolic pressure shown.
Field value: 156 mmHg
